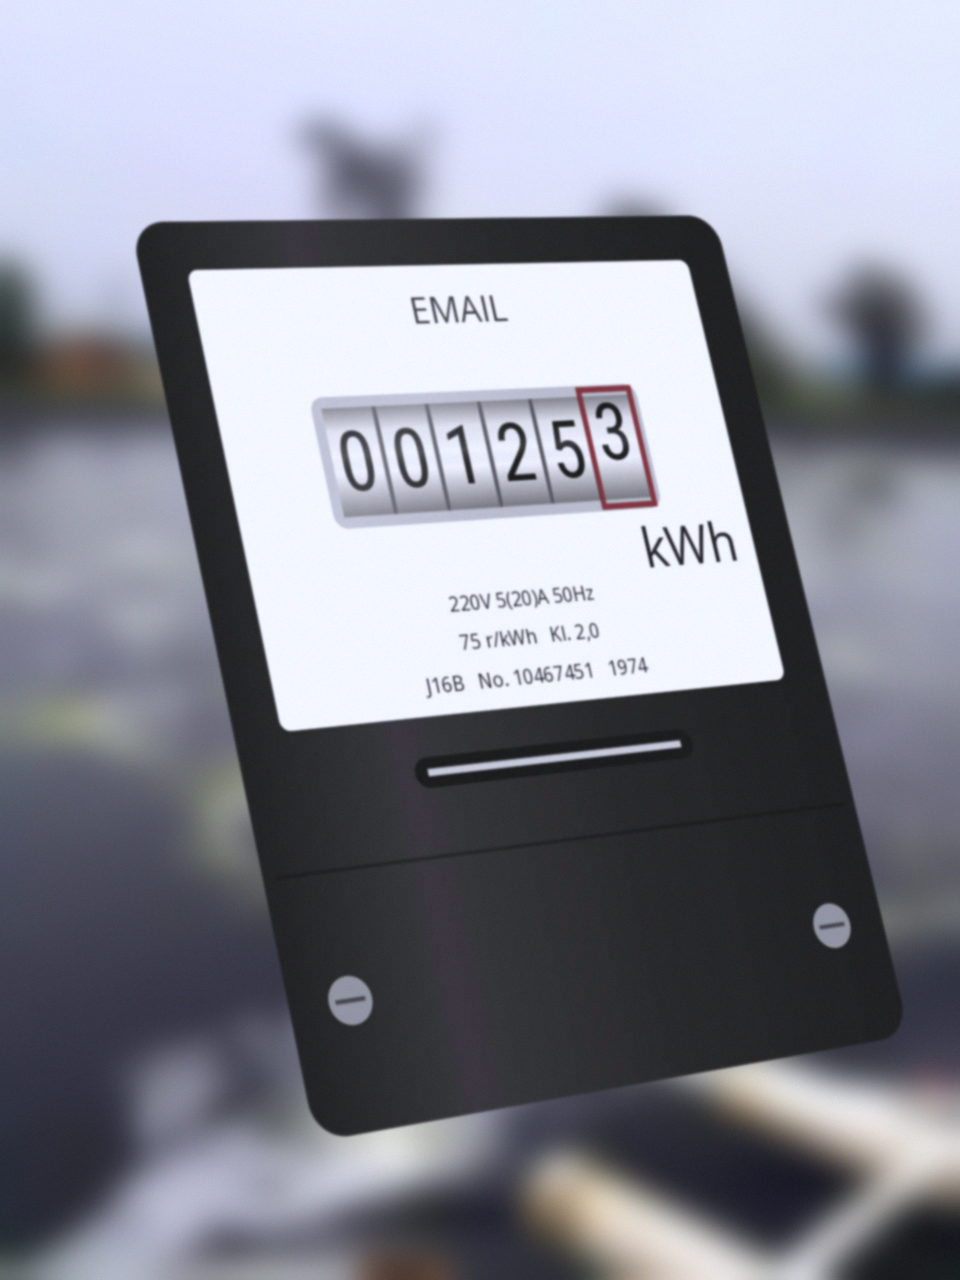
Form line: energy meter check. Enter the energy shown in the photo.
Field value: 125.3 kWh
